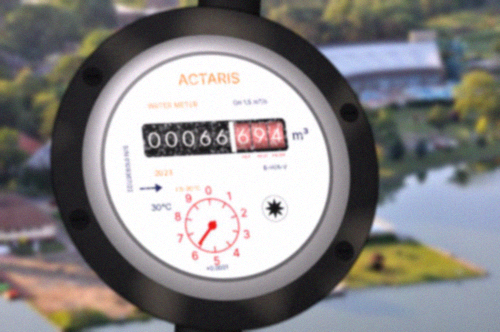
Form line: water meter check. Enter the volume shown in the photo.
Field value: 66.6946 m³
